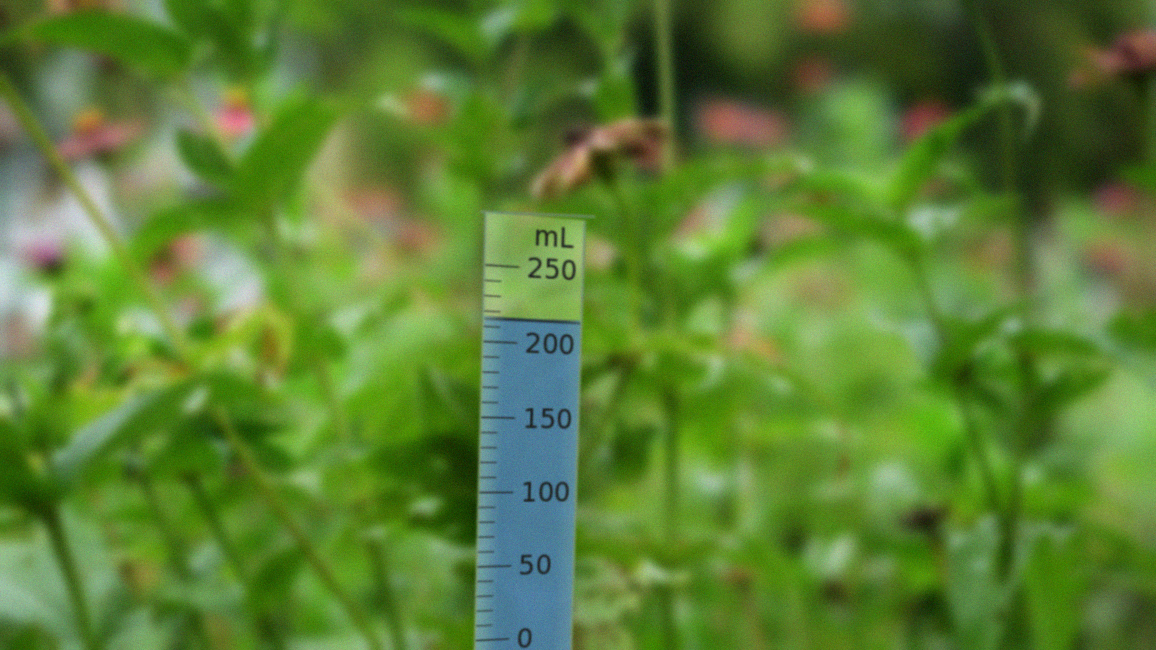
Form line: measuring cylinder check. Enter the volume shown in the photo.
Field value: 215 mL
